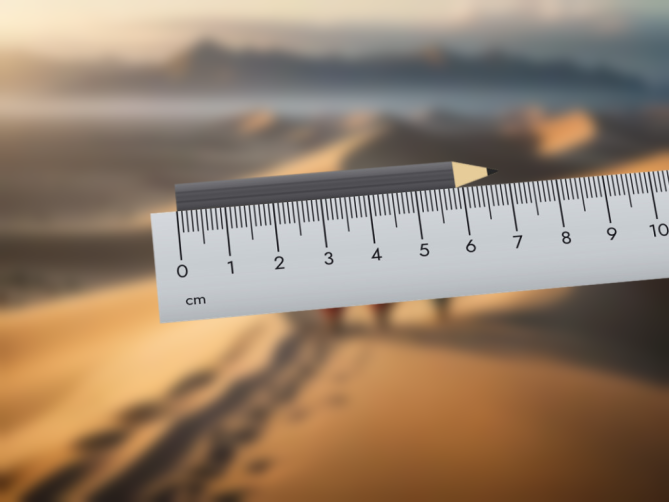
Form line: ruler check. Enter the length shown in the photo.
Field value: 6.8 cm
